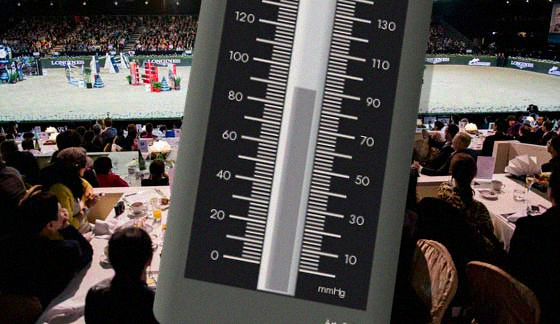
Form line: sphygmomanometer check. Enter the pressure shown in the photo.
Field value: 90 mmHg
